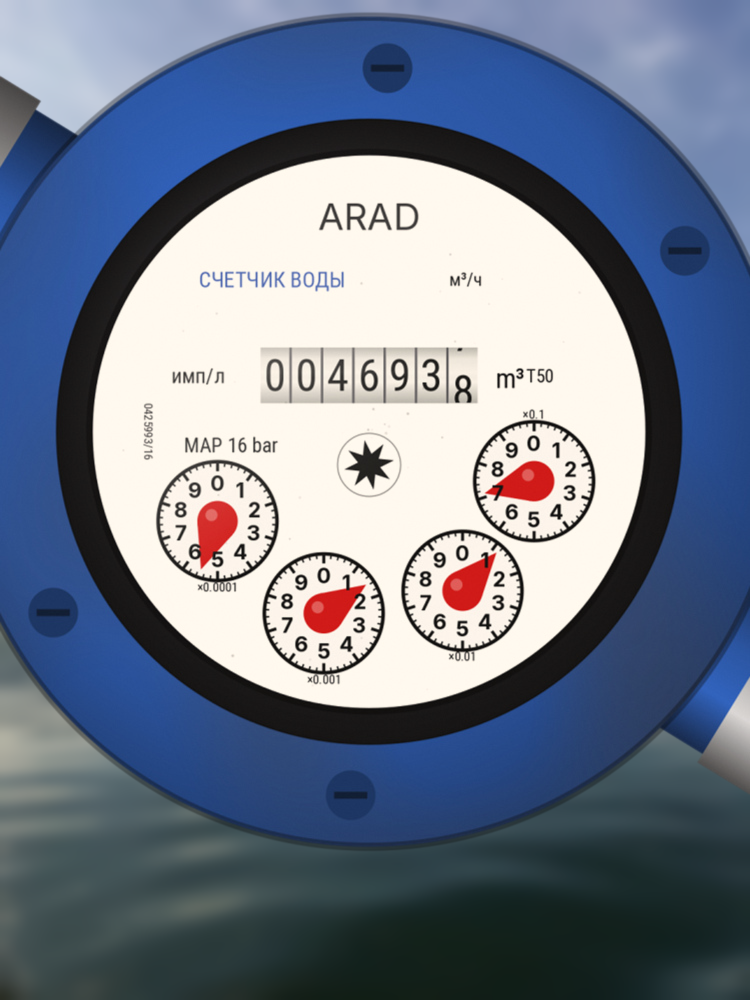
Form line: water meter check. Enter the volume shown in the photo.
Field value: 46937.7115 m³
